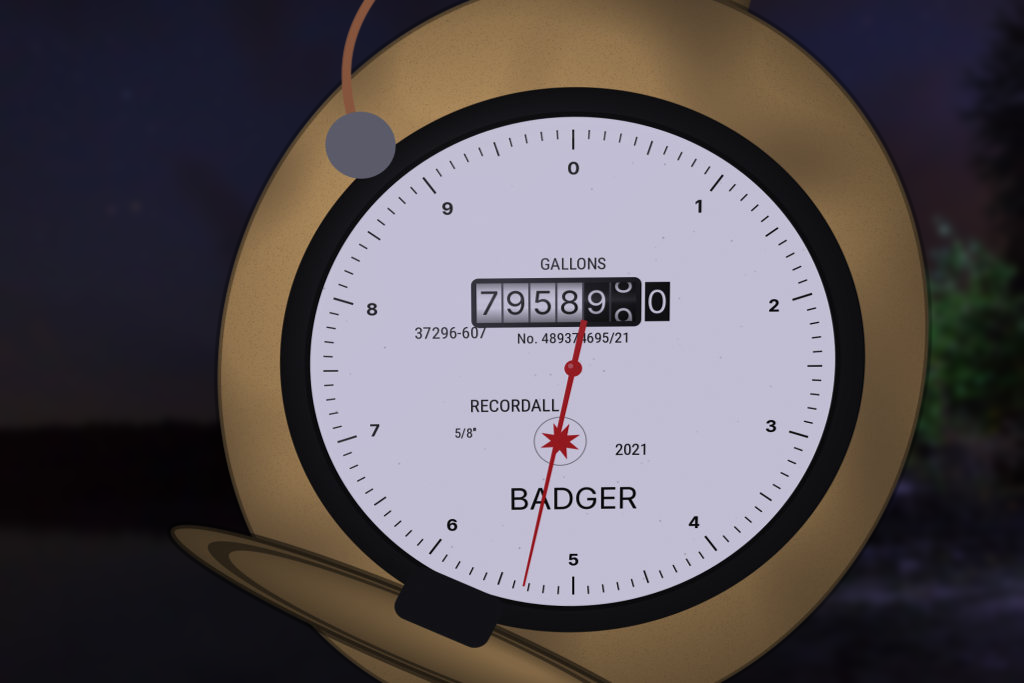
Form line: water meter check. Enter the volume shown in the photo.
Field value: 7958985.3 gal
